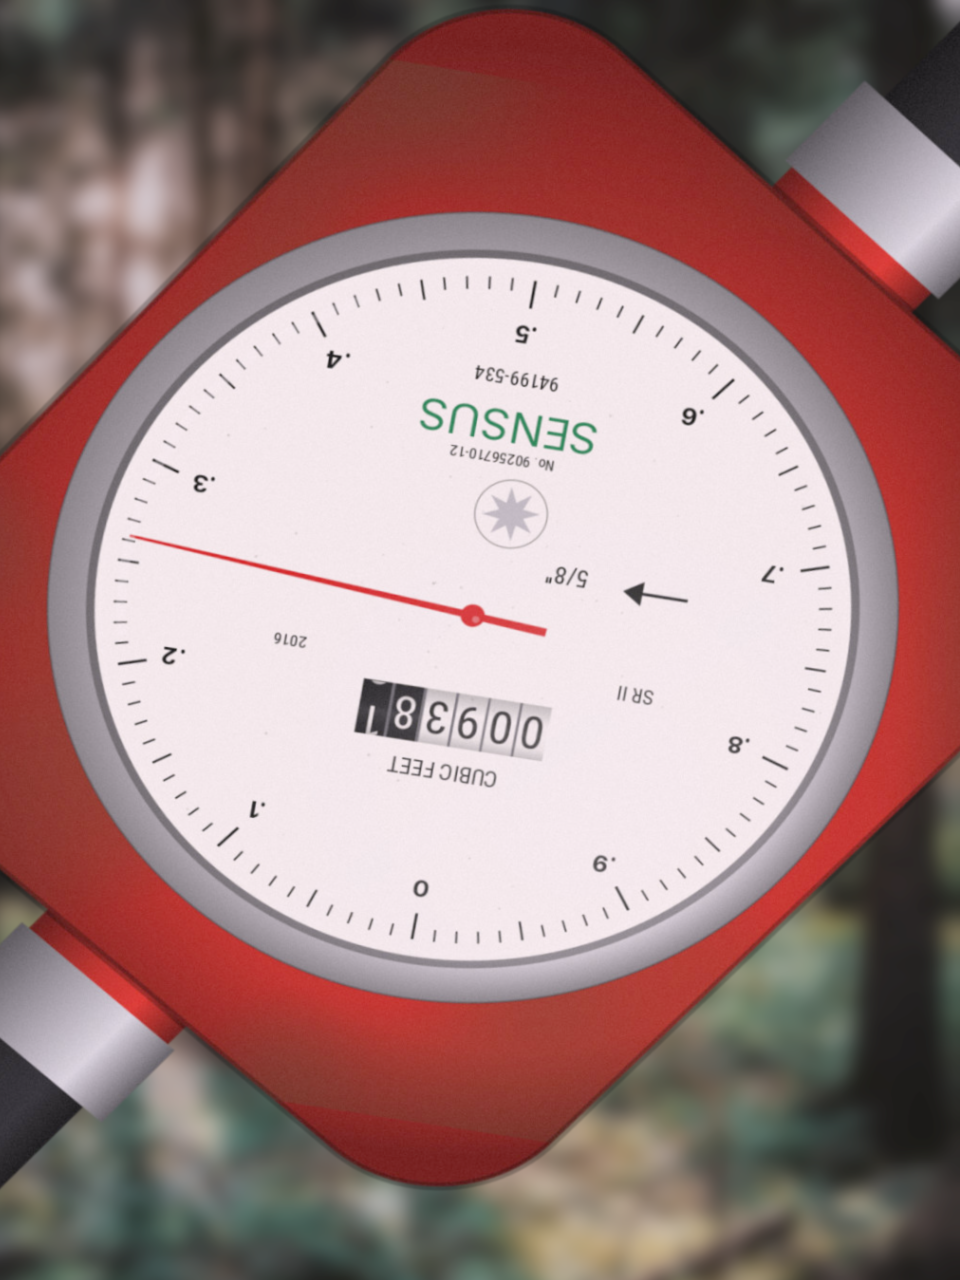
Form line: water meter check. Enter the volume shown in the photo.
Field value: 9381.26 ft³
